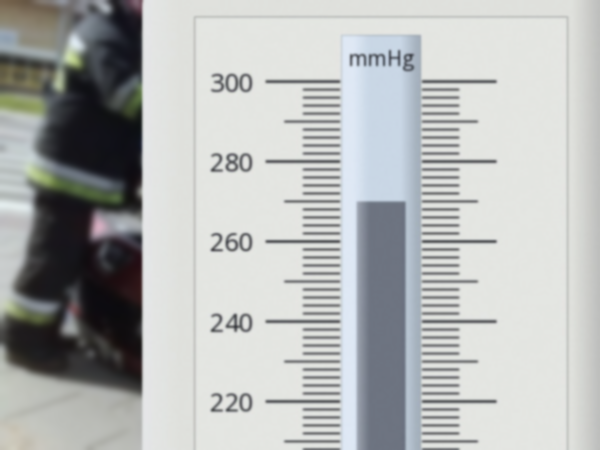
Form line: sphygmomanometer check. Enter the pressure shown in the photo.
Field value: 270 mmHg
